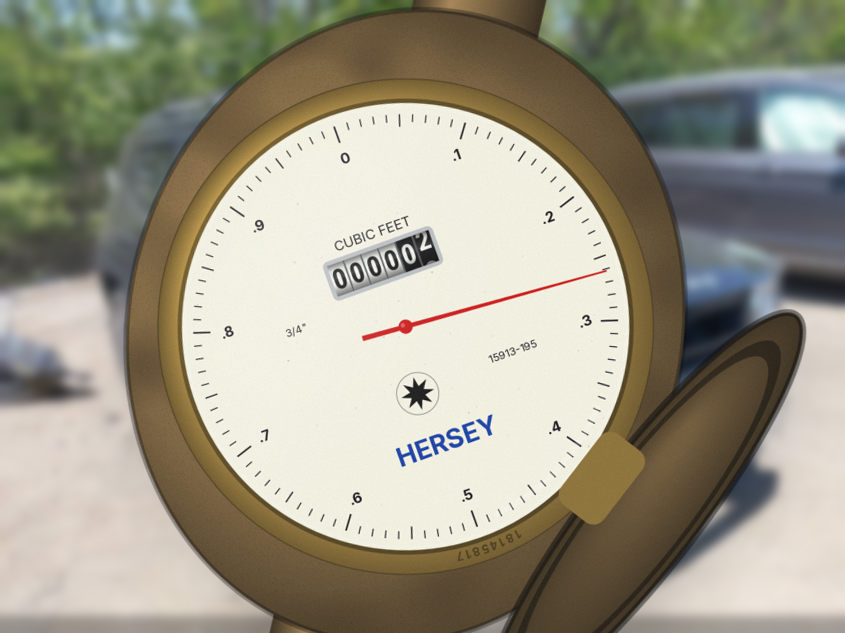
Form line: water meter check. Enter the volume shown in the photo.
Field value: 2.26 ft³
